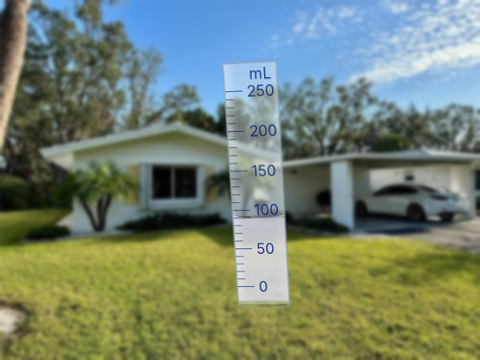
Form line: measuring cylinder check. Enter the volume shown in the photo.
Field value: 90 mL
